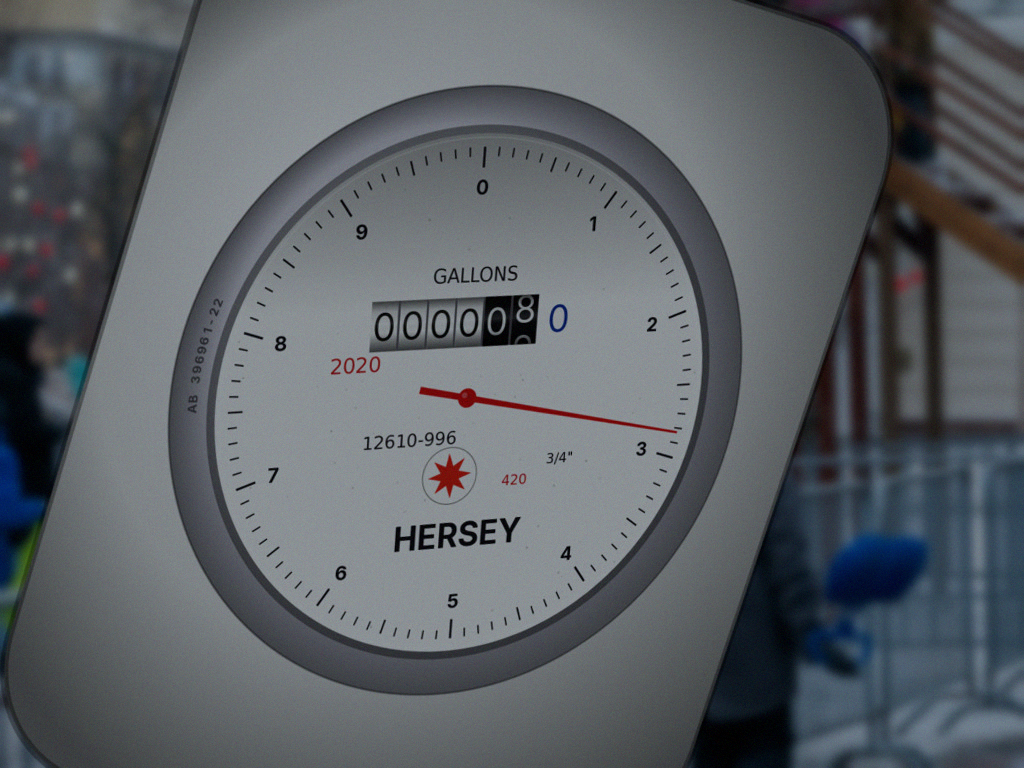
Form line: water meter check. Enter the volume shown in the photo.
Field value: 82.8 gal
